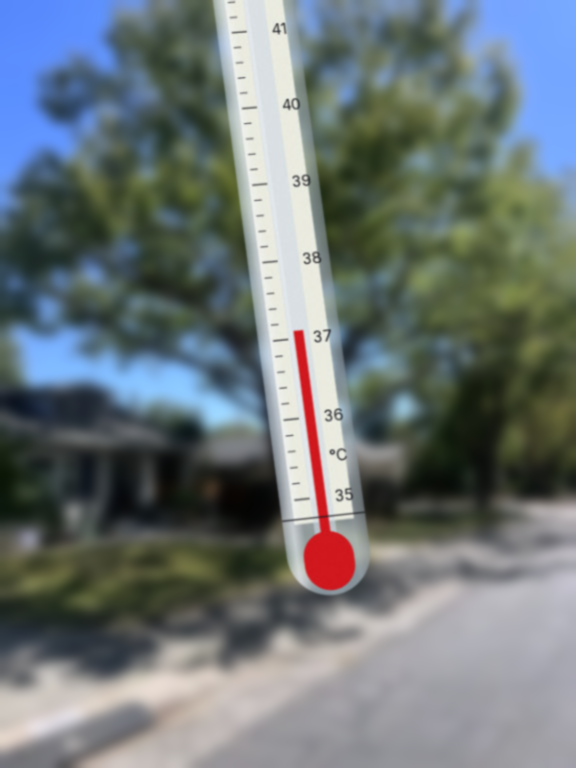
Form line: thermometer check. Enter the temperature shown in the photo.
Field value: 37.1 °C
